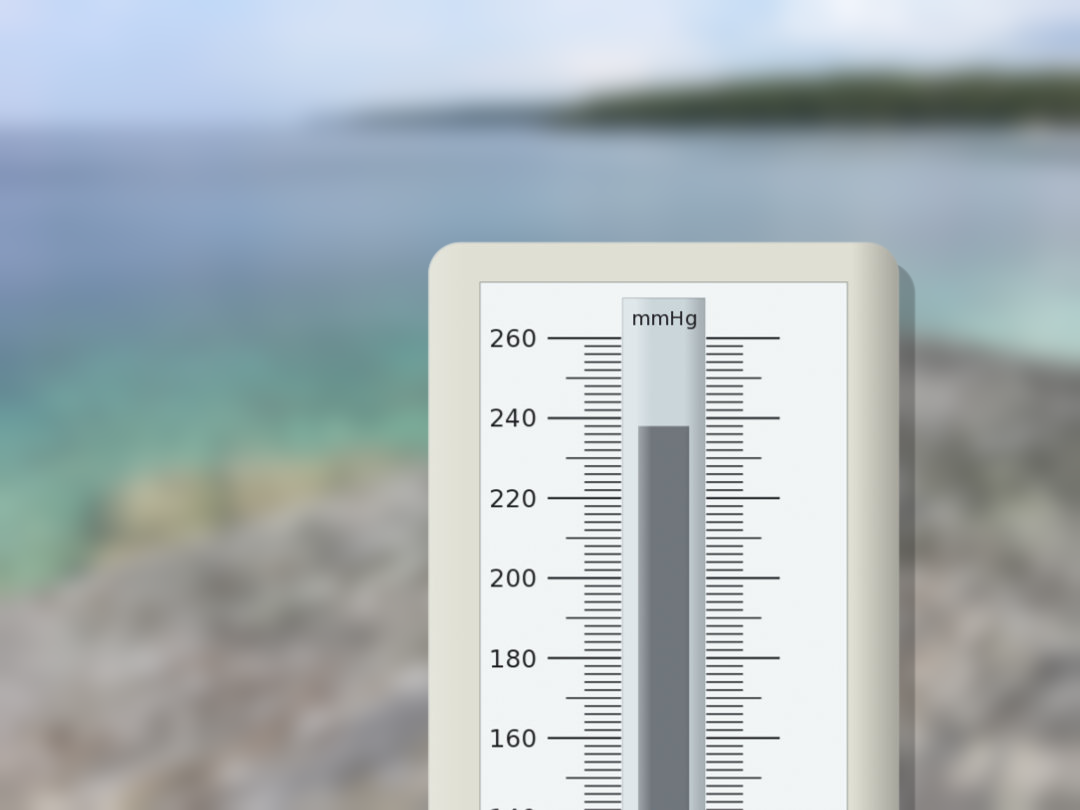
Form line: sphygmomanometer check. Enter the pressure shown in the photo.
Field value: 238 mmHg
